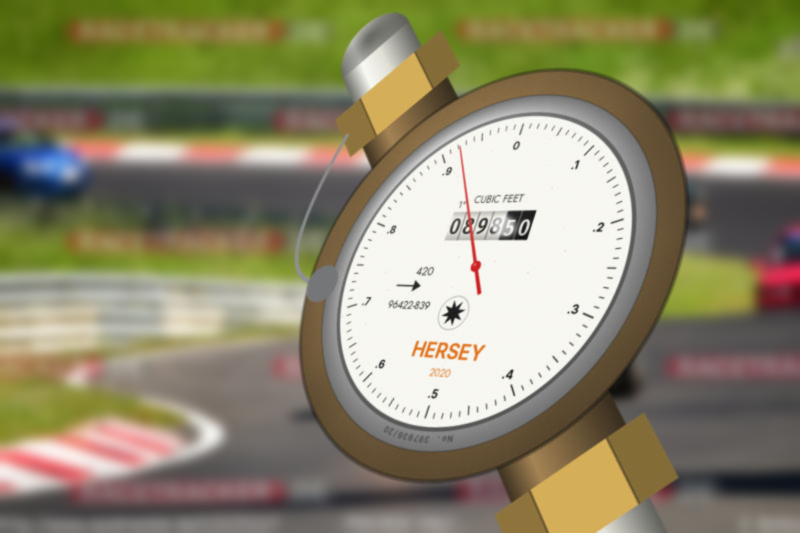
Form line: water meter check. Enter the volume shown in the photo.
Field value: 89849.92 ft³
